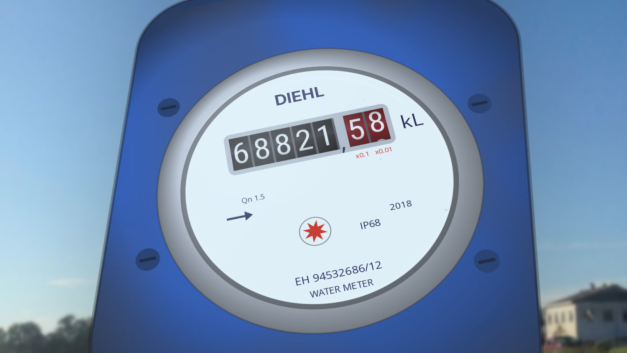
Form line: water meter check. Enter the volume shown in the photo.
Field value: 68821.58 kL
